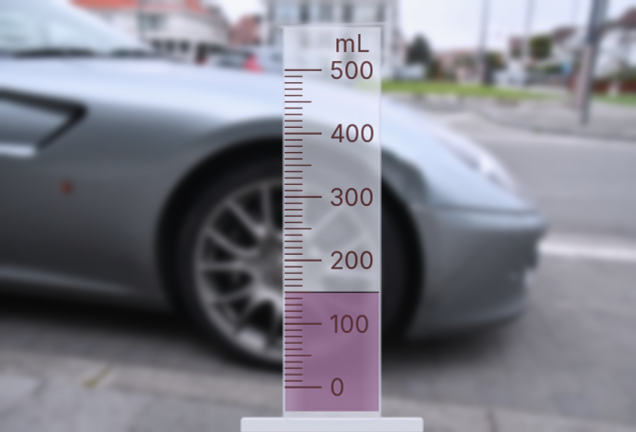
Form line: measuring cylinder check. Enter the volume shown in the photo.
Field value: 150 mL
